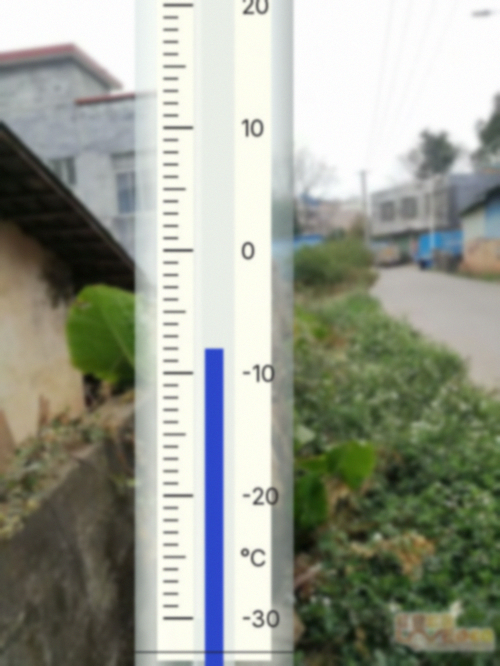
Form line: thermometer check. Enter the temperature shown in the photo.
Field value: -8 °C
